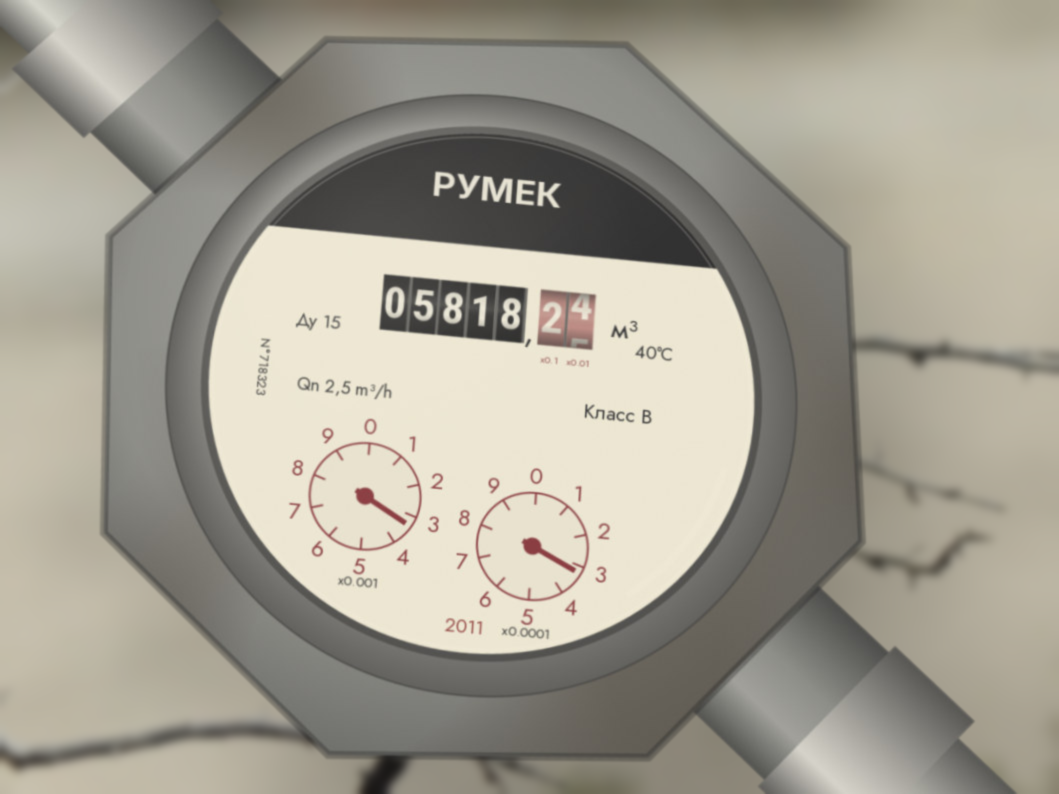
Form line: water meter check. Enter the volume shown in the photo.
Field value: 5818.2433 m³
